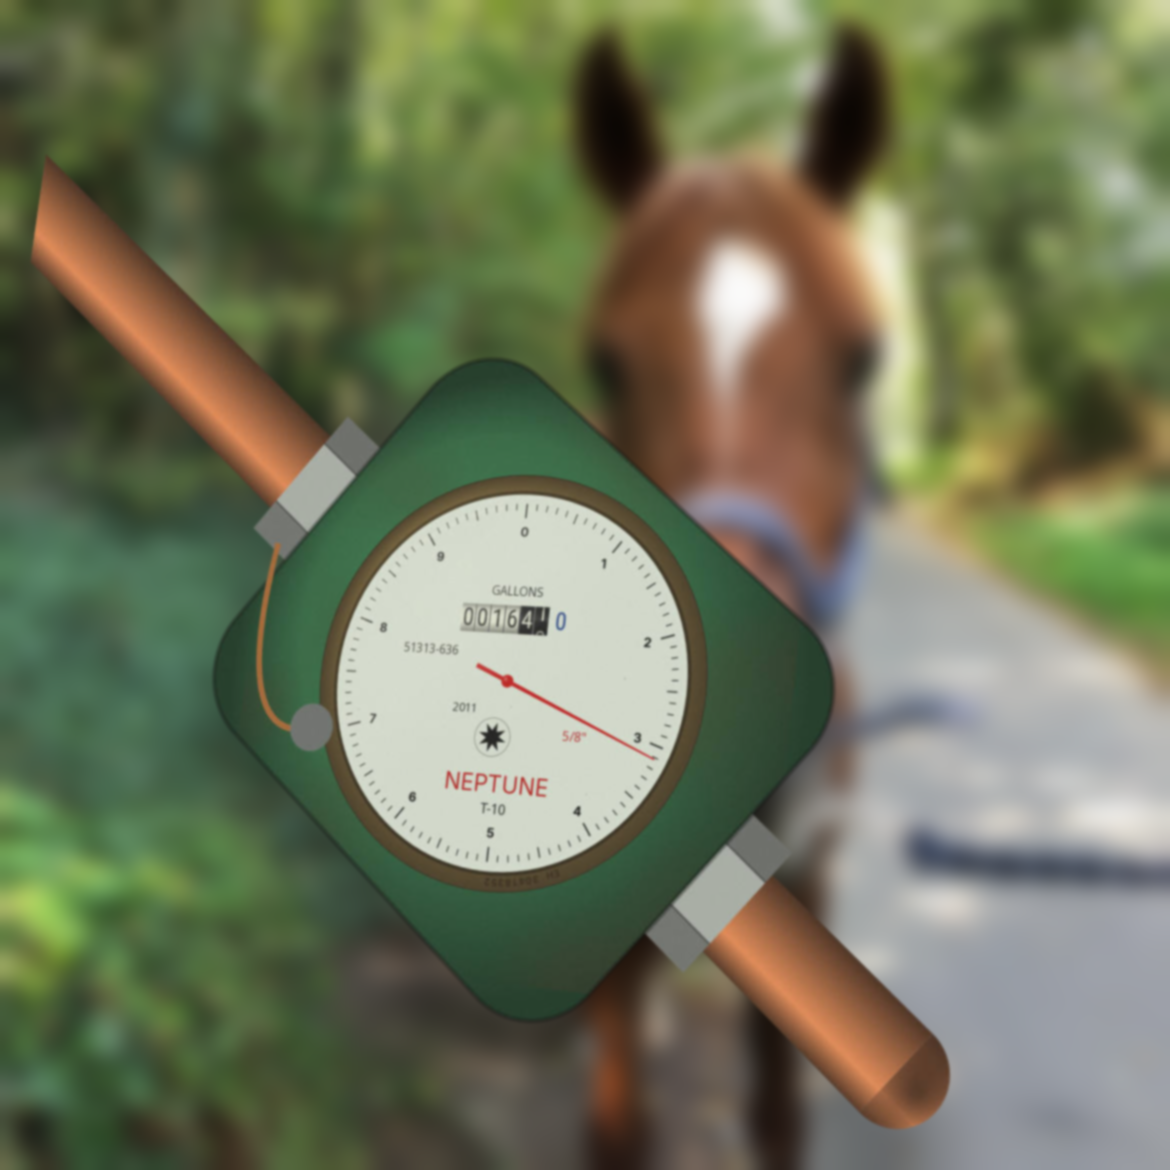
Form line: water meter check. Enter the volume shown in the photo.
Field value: 16413.1 gal
